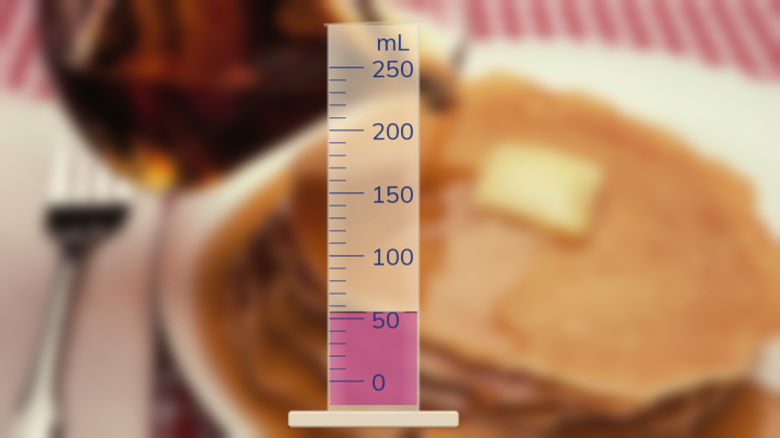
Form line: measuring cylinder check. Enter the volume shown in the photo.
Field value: 55 mL
